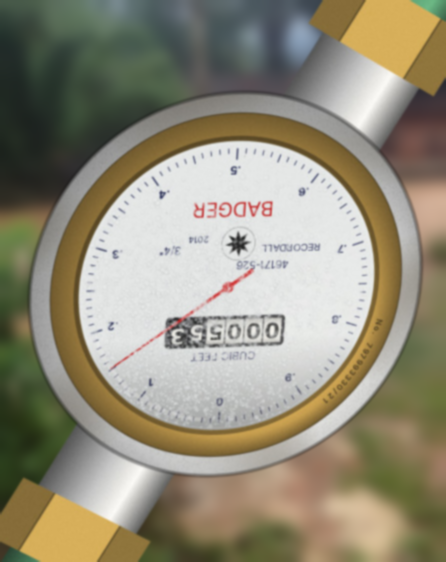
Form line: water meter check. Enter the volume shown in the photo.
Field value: 553.15 ft³
